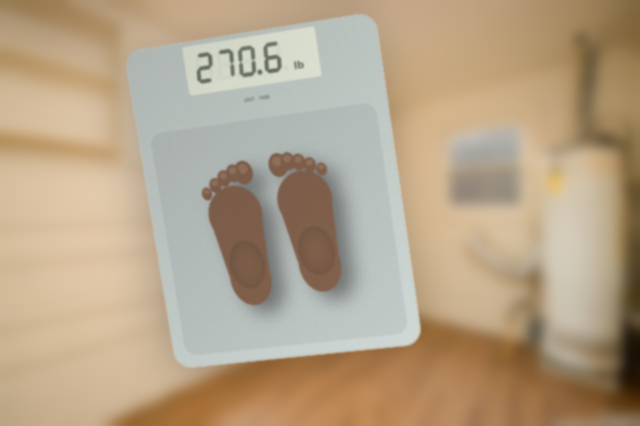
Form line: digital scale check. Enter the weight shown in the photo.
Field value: 270.6 lb
